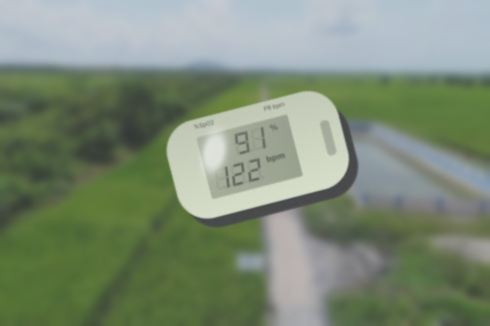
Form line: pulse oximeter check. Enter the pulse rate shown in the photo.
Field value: 122 bpm
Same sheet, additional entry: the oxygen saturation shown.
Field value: 91 %
